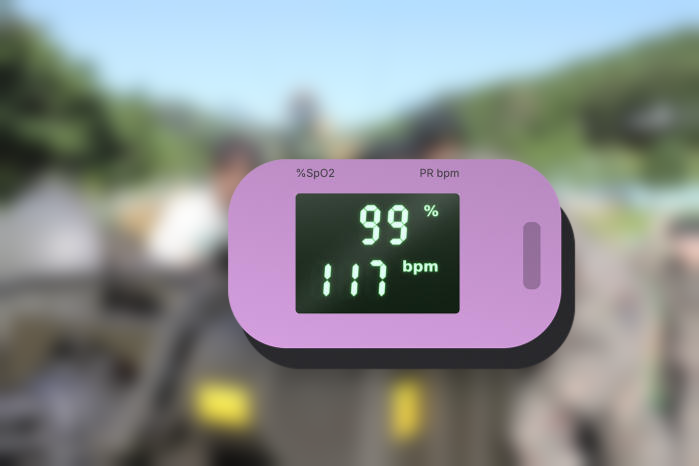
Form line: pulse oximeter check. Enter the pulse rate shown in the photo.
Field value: 117 bpm
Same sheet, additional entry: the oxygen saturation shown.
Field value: 99 %
